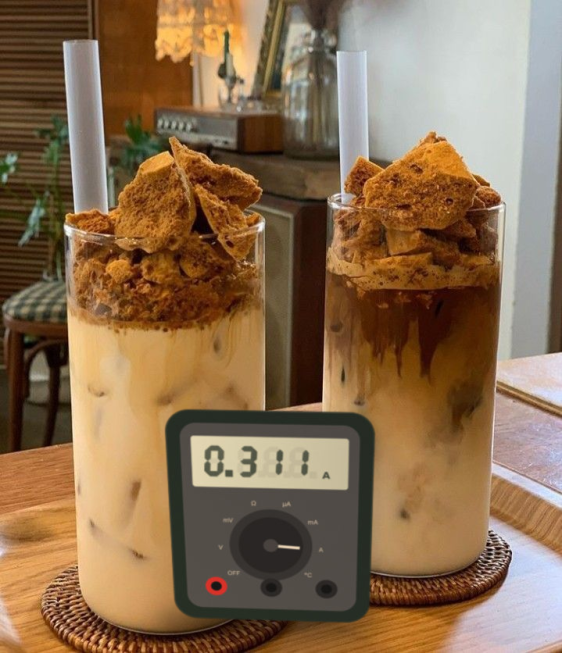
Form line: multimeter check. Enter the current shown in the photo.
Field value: 0.311 A
